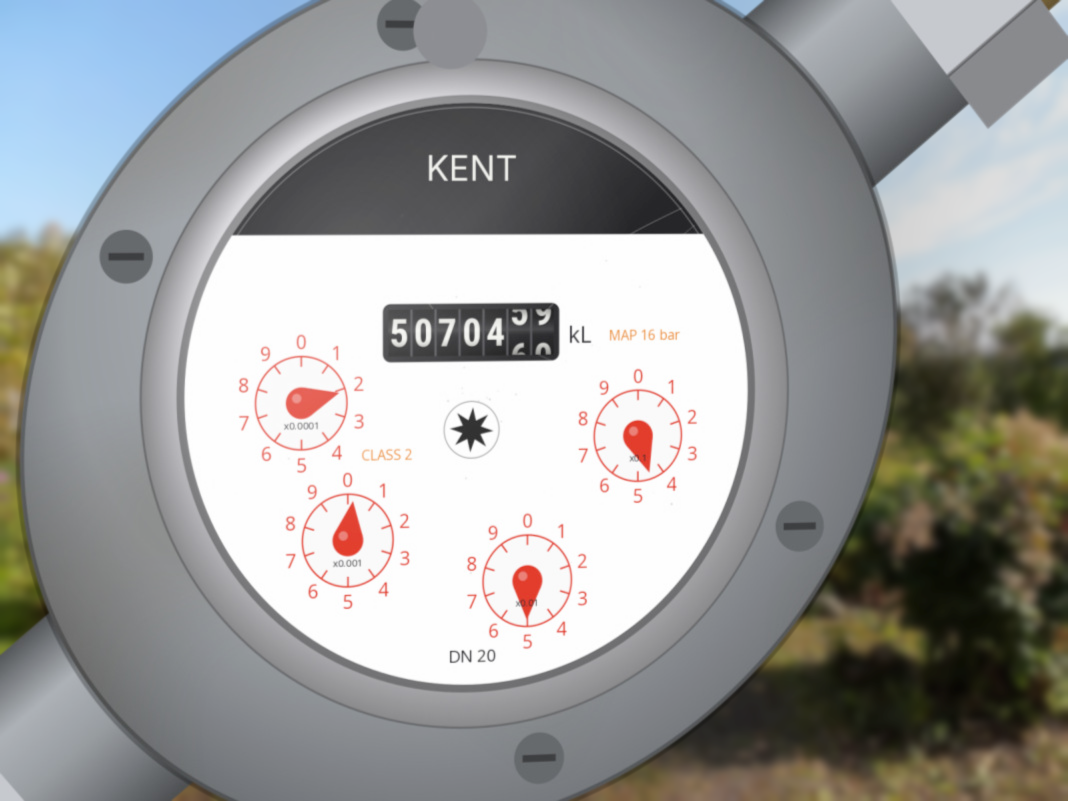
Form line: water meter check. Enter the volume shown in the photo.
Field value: 5070459.4502 kL
